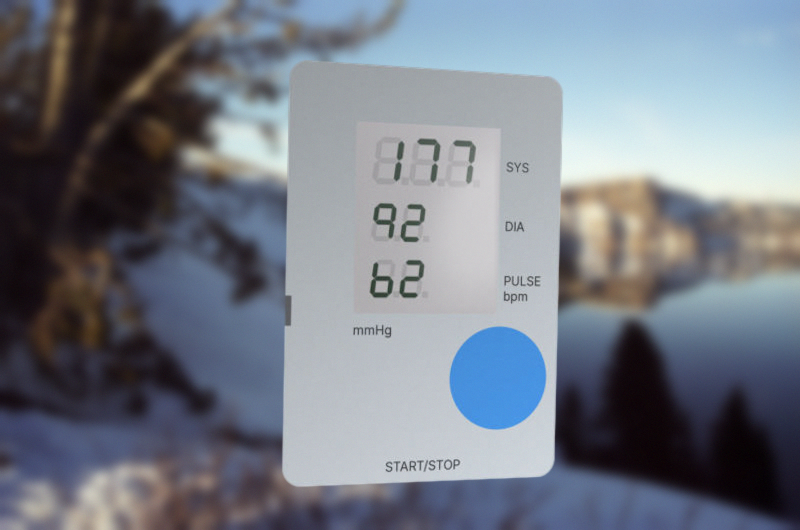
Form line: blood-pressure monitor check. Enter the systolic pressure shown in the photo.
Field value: 177 mmHg
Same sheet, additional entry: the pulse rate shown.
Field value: 62 bpm
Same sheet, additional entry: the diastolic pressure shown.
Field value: 92 mmHg
